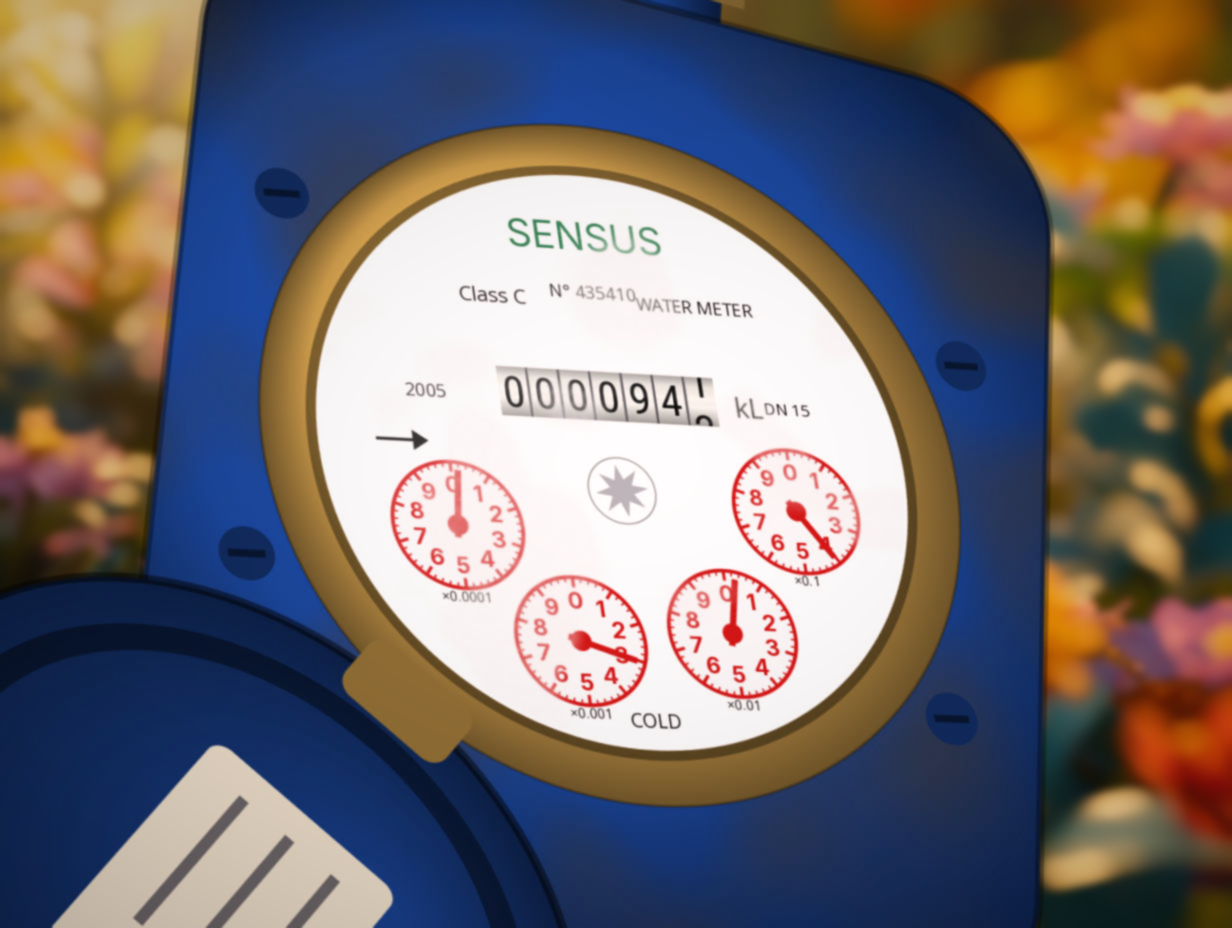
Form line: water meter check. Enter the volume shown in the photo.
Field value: 941.4030 kL
